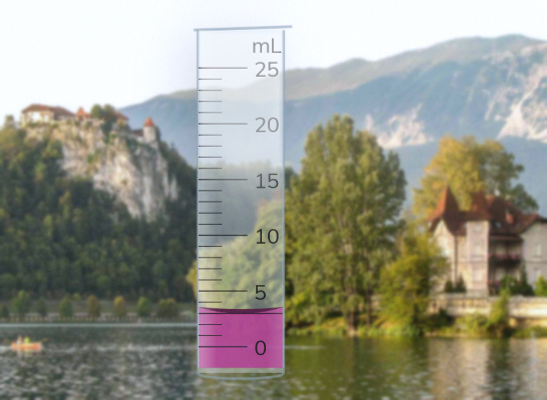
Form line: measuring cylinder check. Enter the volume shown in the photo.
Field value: 3 mL
